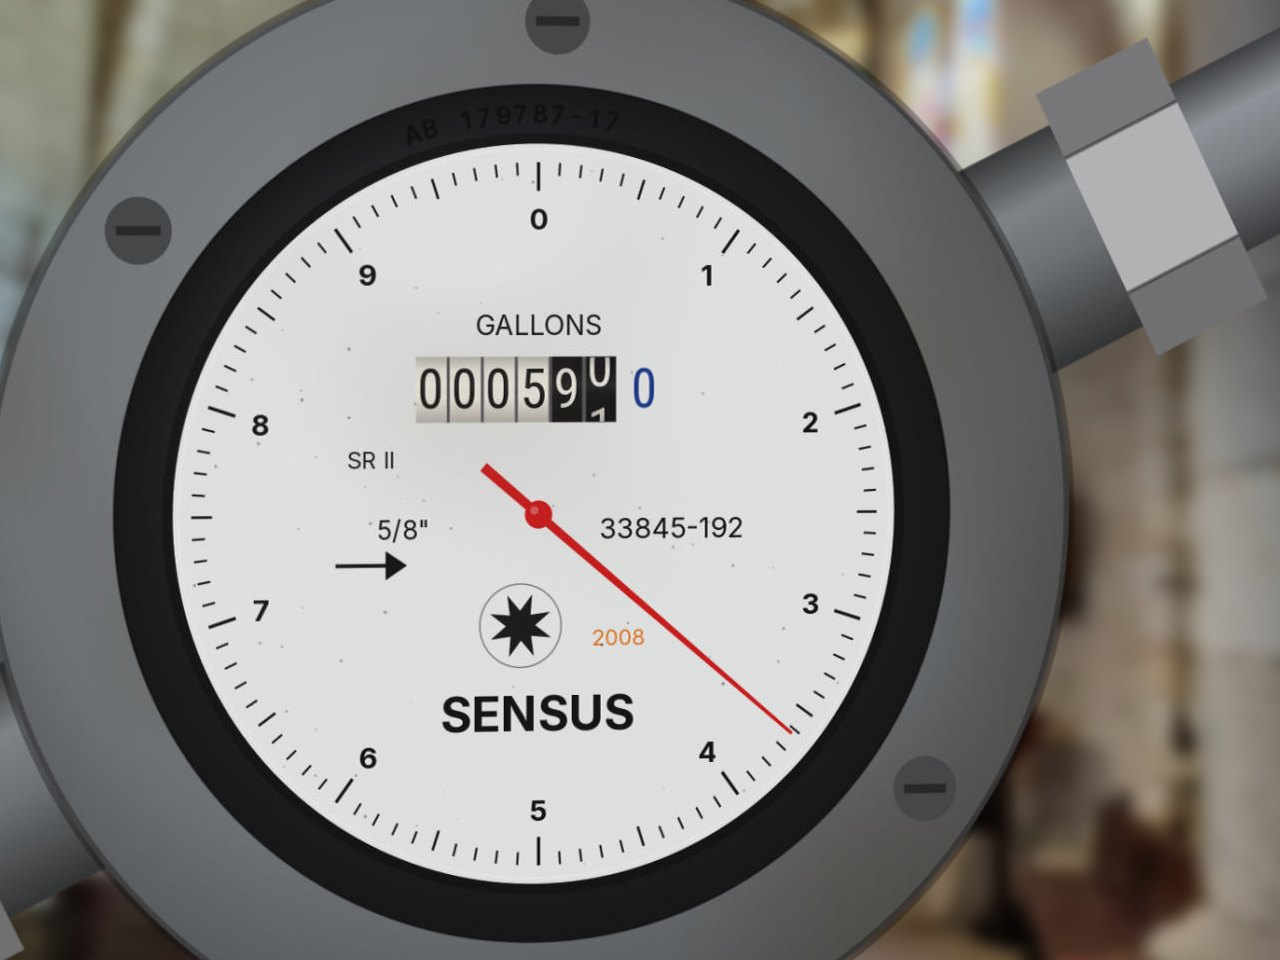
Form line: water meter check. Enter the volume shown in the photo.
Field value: 5903.6 gal
